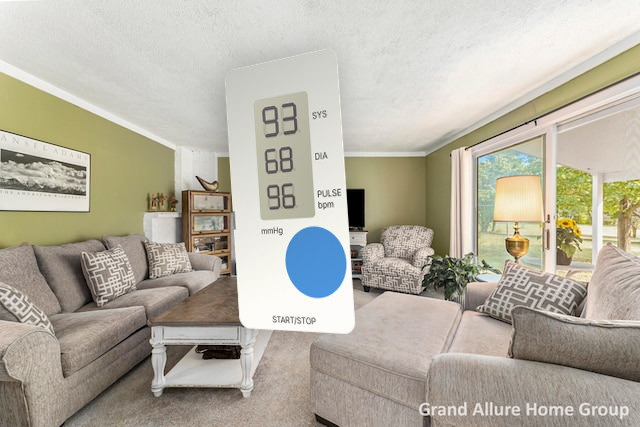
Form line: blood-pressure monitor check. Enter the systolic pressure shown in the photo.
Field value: 93 mmHg
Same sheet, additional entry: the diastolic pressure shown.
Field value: 68 mmHg
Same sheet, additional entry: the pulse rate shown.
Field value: 96 bpm
